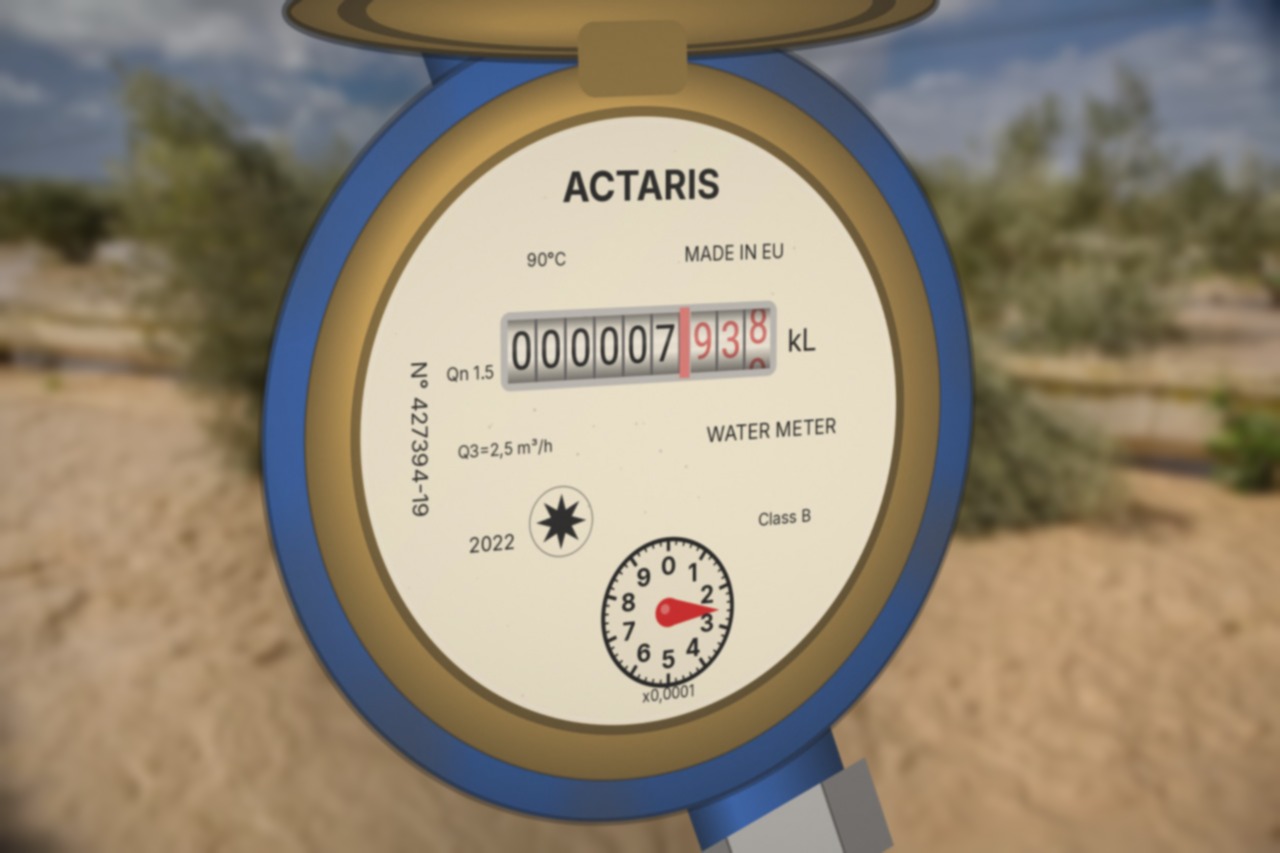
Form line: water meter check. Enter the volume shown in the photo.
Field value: 7.9382 kL
